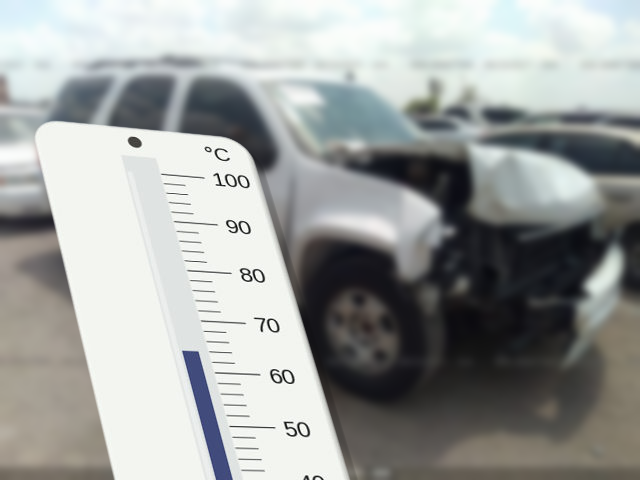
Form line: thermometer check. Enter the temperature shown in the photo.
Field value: 64 °C
